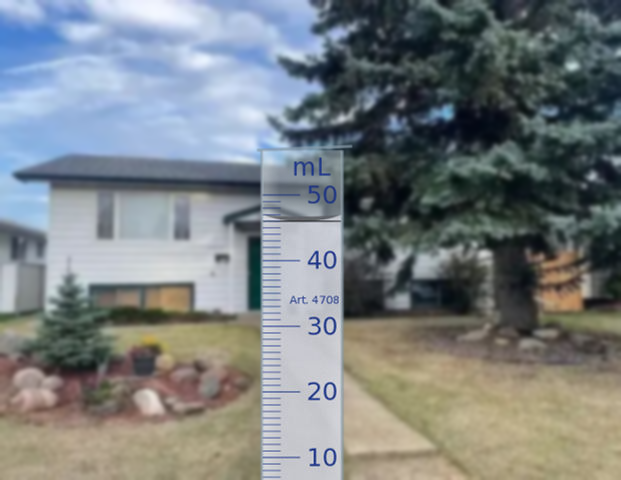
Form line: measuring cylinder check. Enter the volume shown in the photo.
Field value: 46 mL
